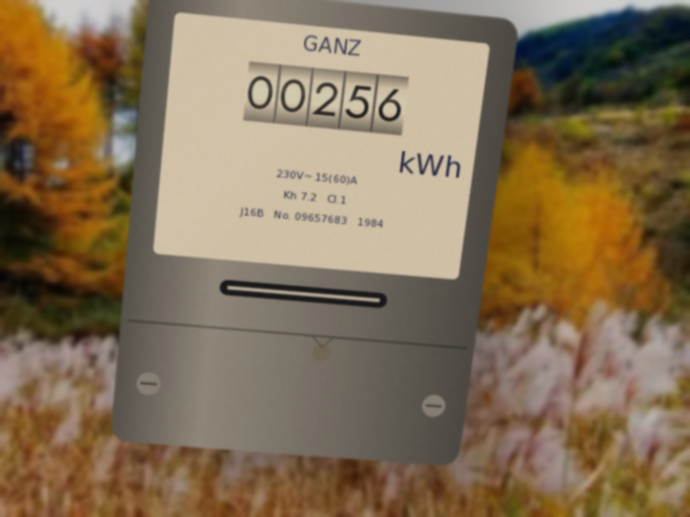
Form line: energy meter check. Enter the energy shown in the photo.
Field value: 256 kWh
